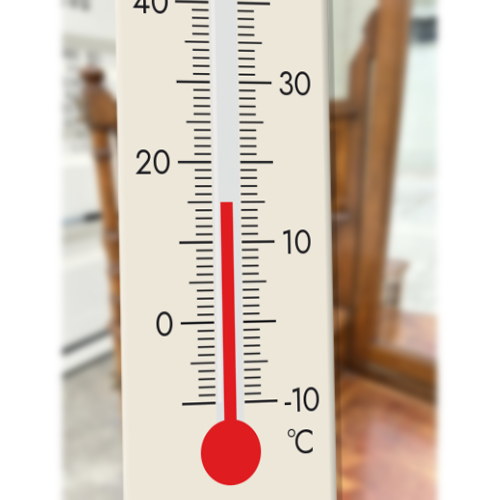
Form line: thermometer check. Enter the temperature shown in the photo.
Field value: 15 °C
